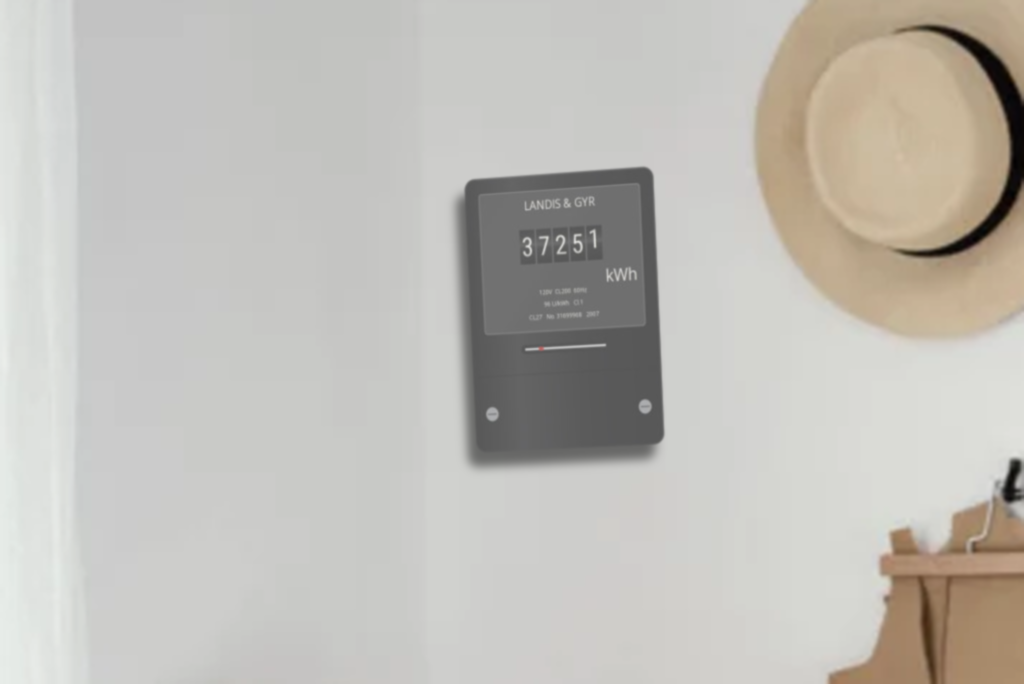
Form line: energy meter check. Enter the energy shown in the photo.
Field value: 37251 kWh
